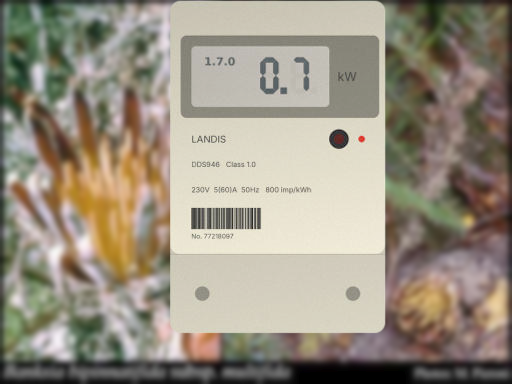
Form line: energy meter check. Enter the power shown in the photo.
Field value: 0.7 kW
